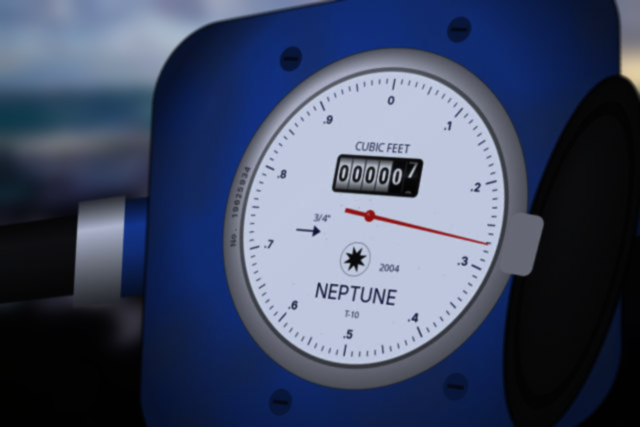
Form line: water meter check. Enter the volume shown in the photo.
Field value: 7.27 ft³
